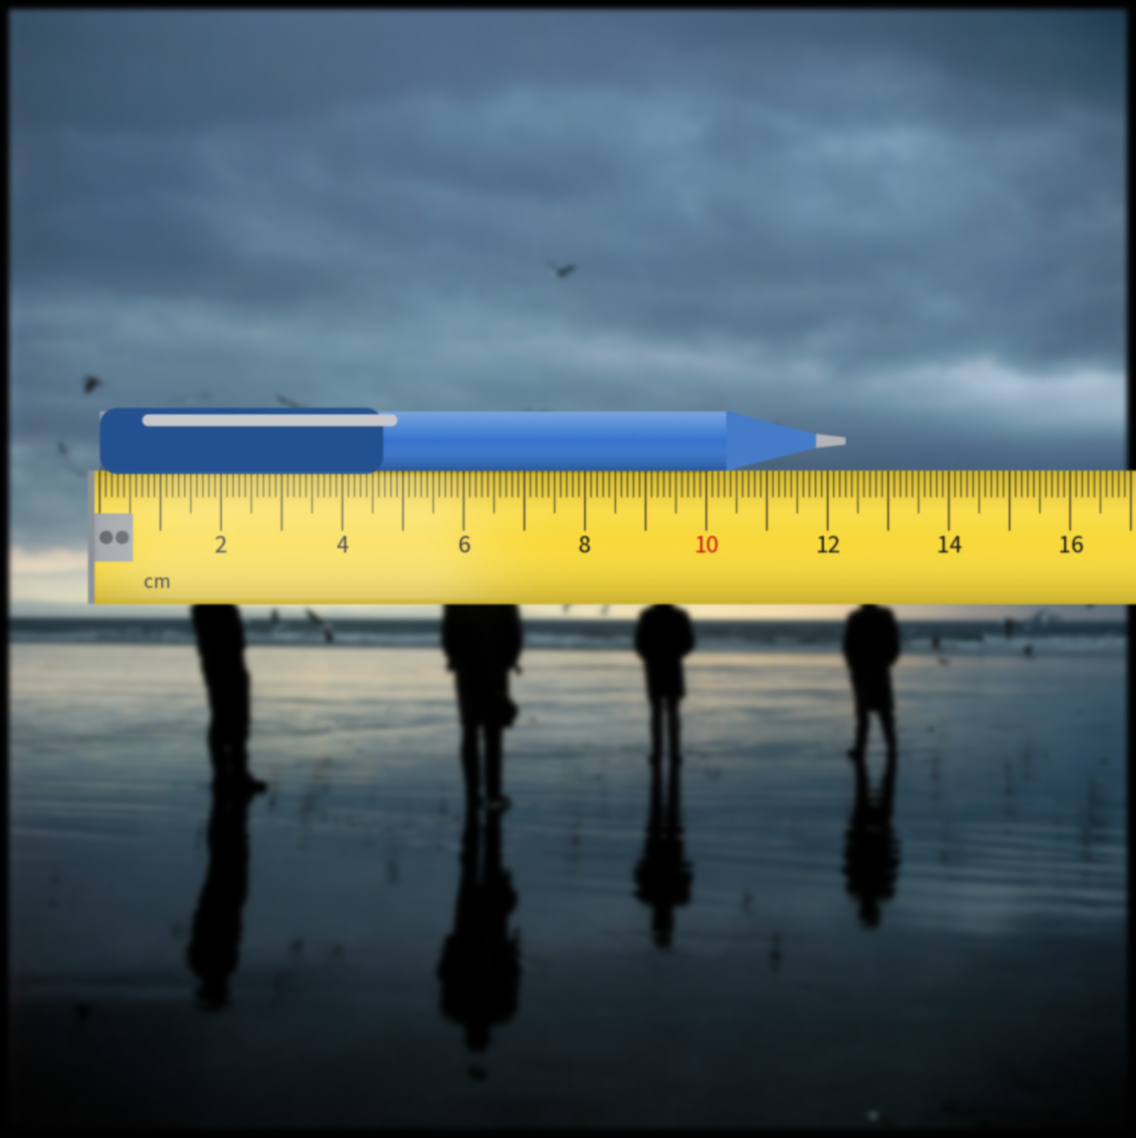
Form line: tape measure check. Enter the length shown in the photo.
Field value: 12.3 cm
